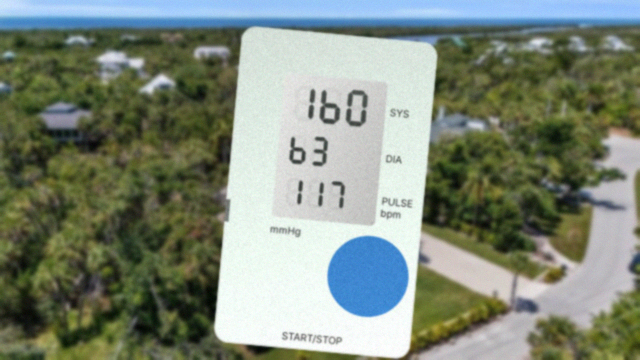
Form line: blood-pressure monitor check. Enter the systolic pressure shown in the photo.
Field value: 160 mmHg
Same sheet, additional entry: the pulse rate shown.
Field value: 117 bpm
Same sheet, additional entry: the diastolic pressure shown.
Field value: 63 mmHg
